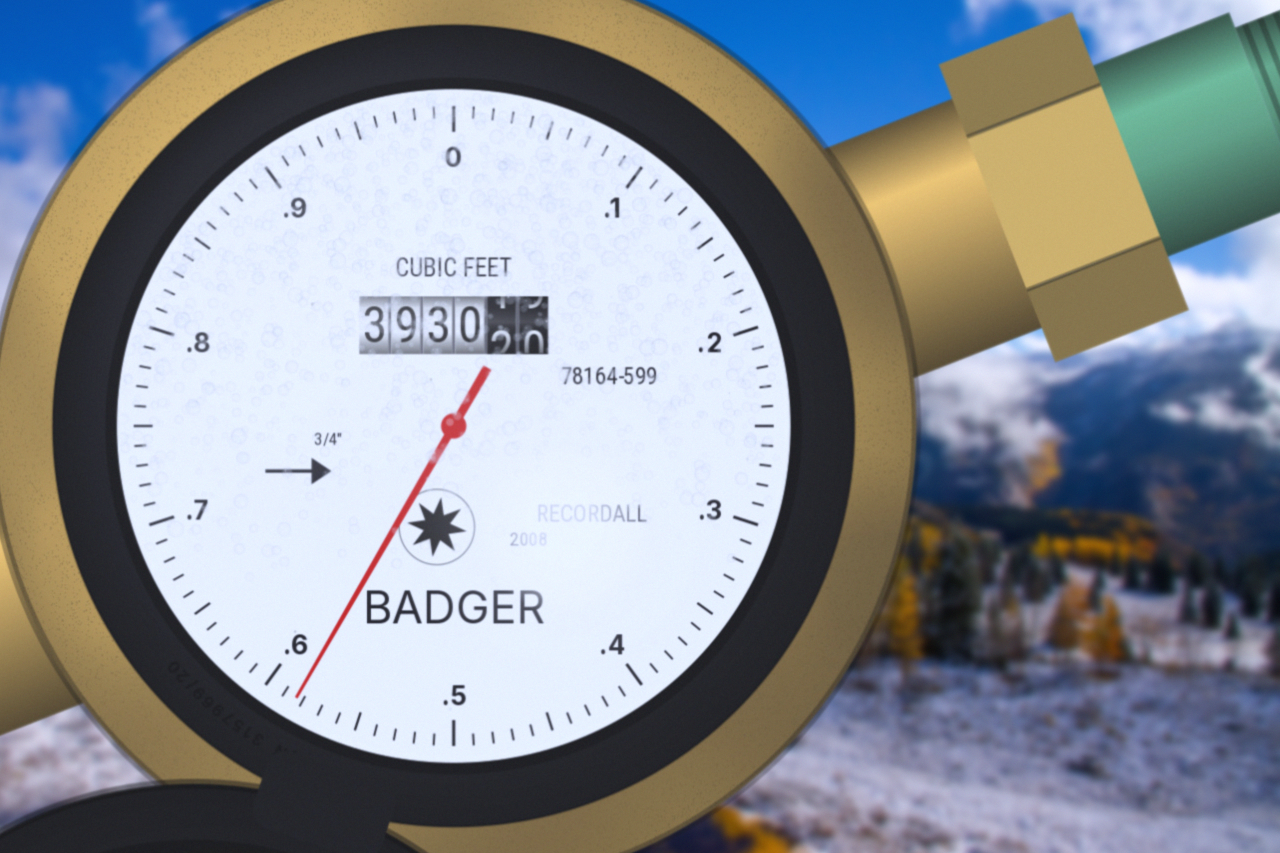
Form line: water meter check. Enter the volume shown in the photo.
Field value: 393019.58 ft³
